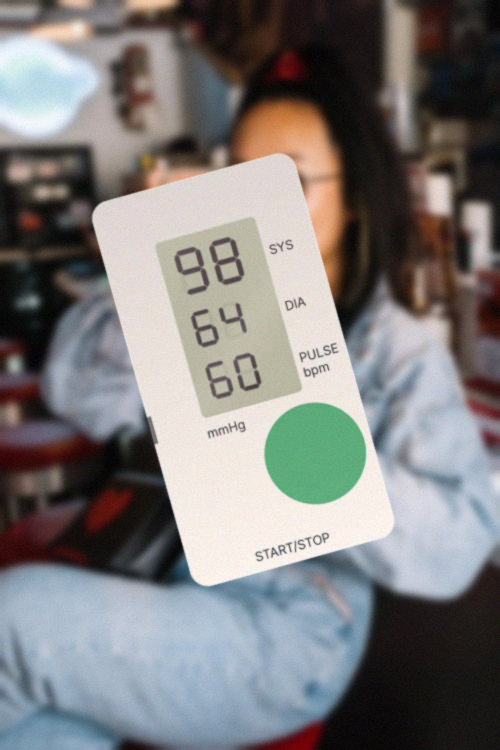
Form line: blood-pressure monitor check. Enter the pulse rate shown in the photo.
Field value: 60 bpm
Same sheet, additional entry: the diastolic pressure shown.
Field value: 64 mmHg
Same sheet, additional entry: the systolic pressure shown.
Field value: 98 mmHg
